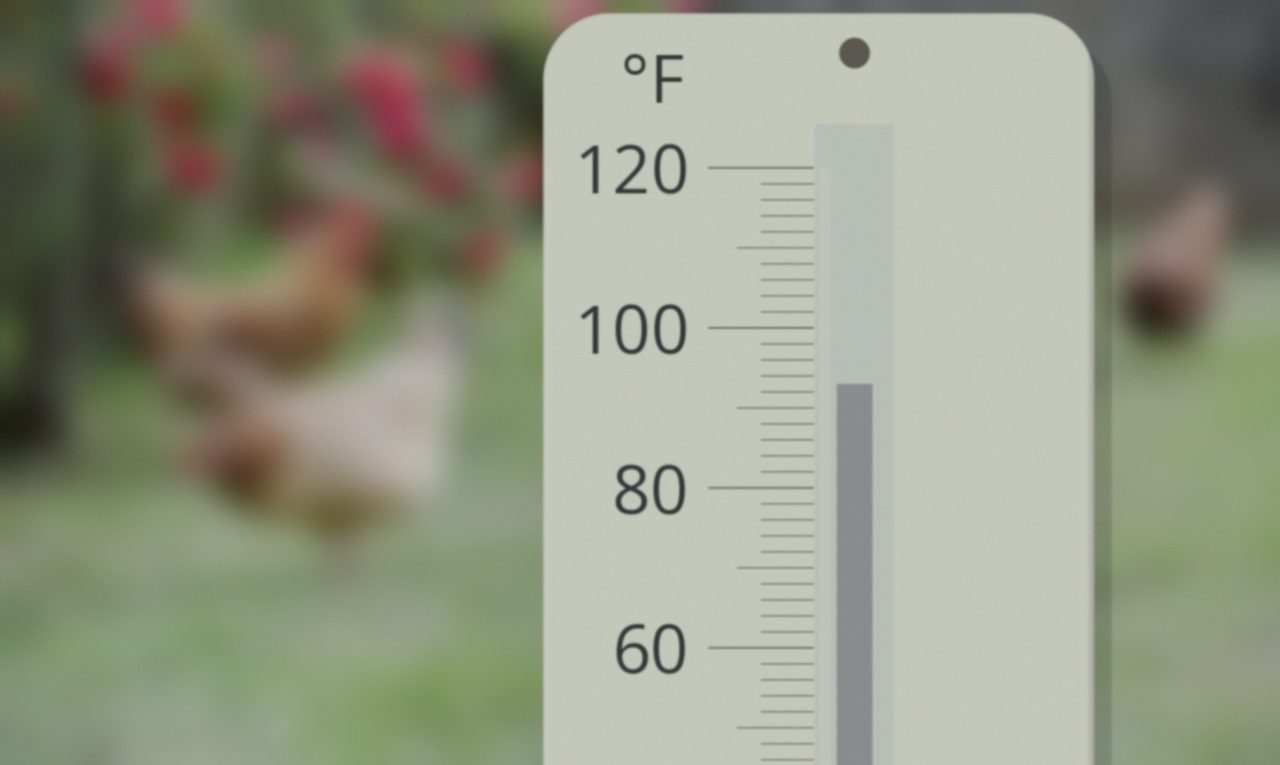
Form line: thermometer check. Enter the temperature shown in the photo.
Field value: 93 °F
